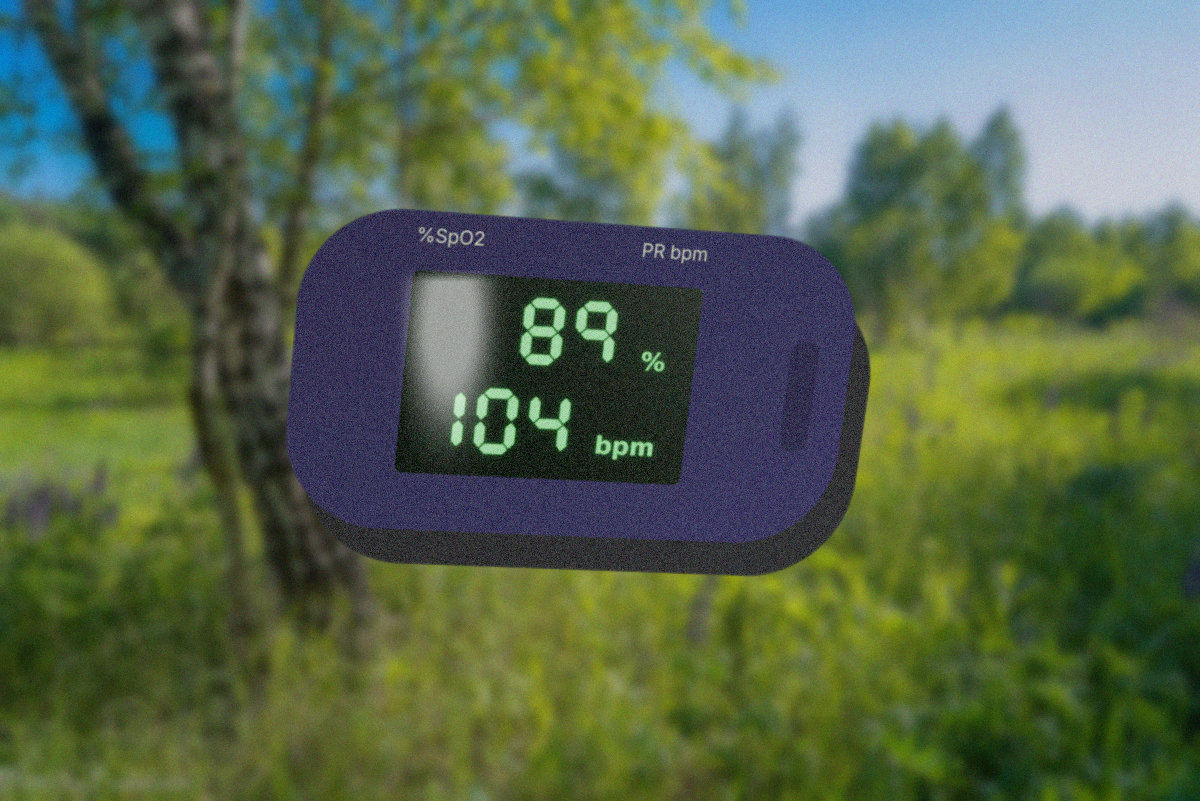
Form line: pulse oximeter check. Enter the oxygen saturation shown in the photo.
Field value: 89 %
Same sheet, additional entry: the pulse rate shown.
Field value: 104 bpm
